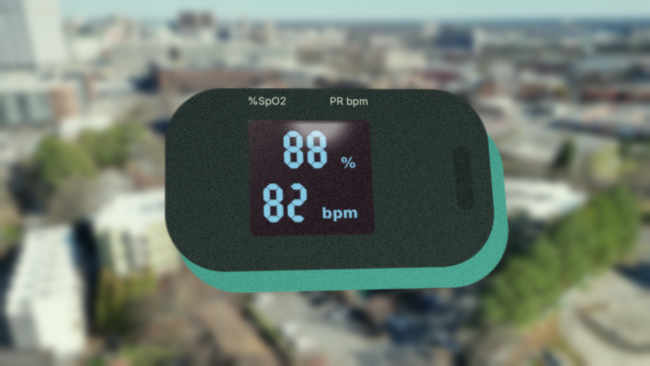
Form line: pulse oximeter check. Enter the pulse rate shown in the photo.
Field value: 82 bpm
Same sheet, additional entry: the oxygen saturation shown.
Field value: 88 %
